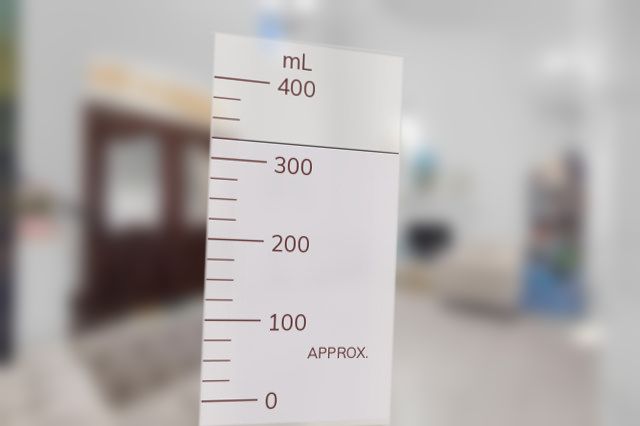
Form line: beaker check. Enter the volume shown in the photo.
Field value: 325 mL
